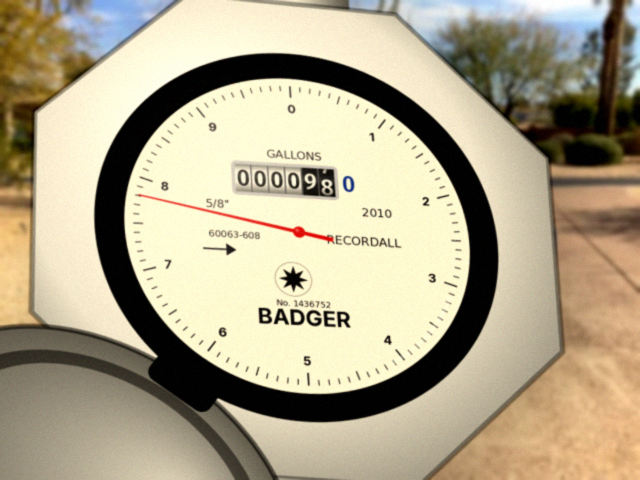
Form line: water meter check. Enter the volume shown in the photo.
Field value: 977.8 gal
